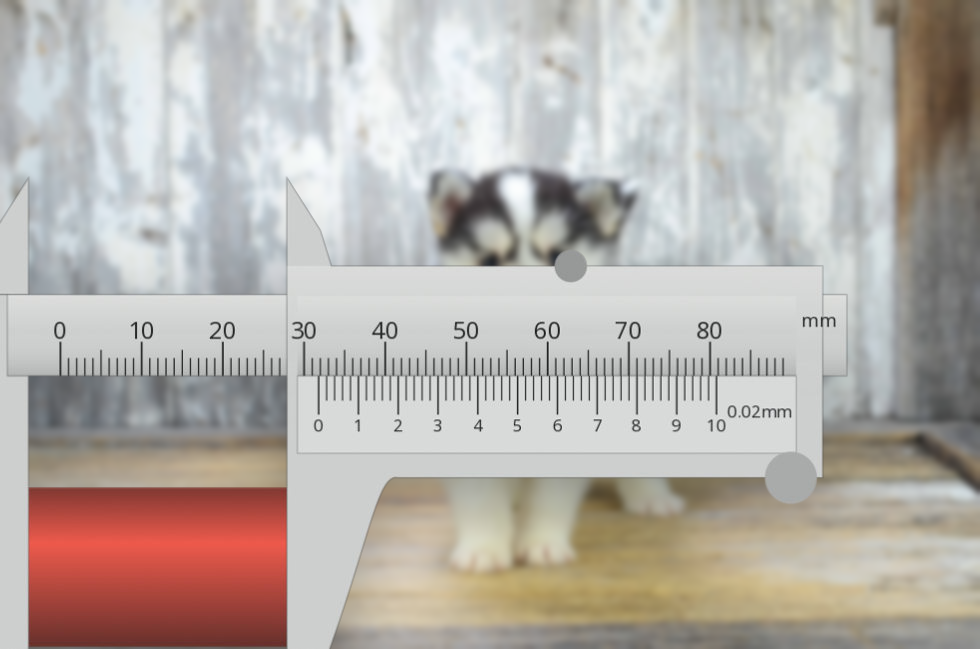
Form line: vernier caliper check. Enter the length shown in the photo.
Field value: 31.8 mm
